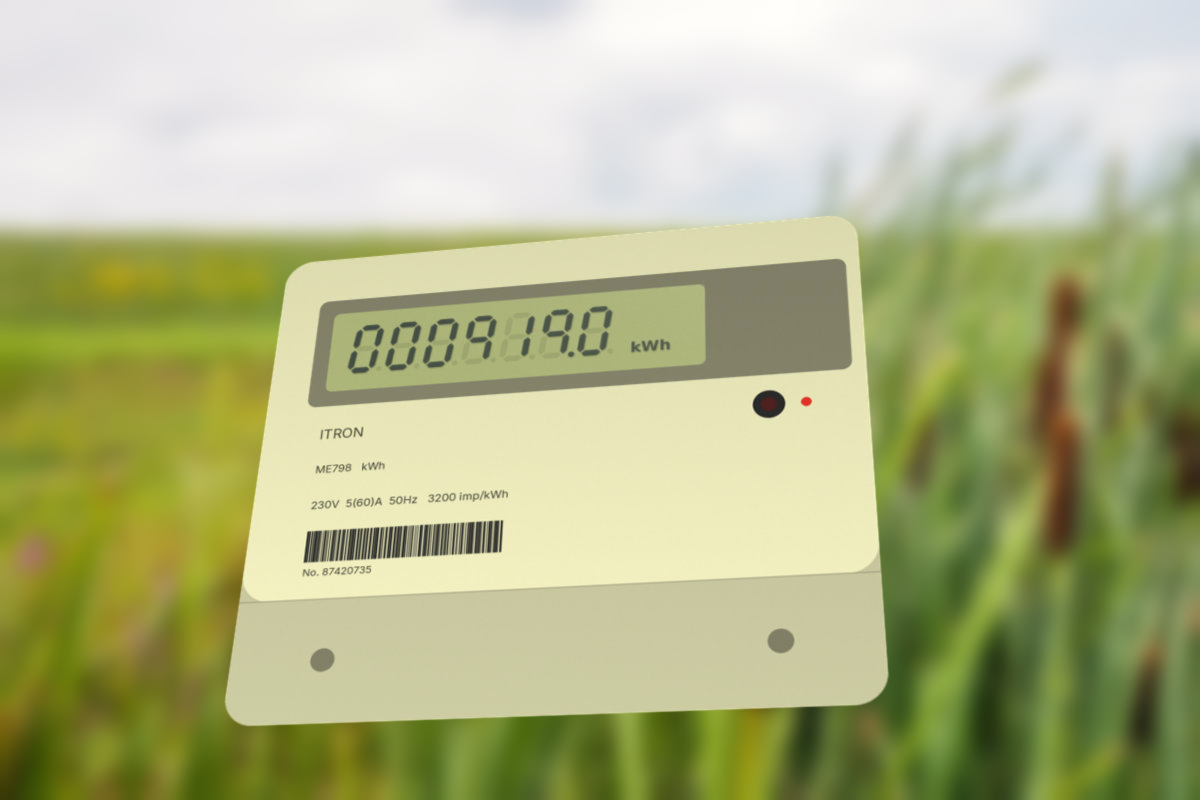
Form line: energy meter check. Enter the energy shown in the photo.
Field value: 919.0 kWh
